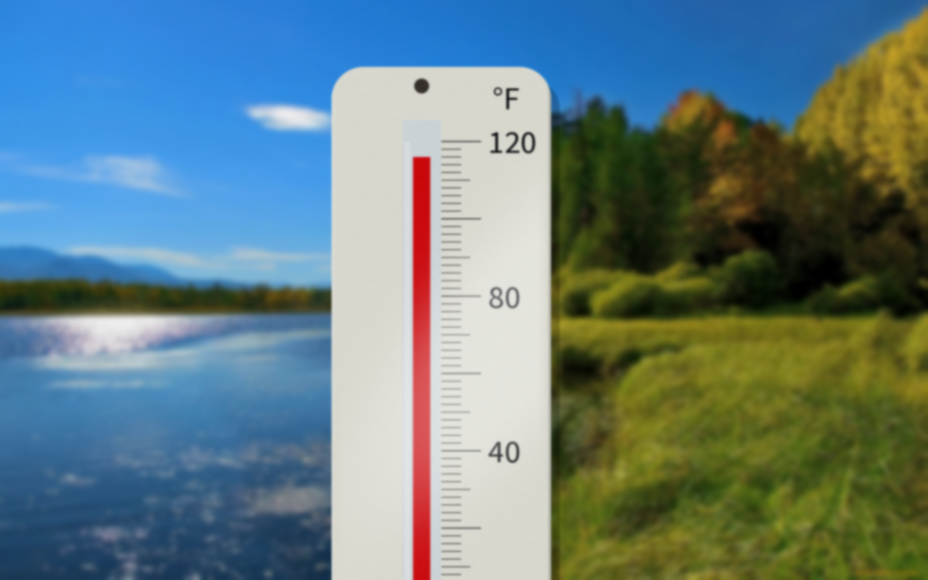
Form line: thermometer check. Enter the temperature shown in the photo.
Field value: 116 °F
